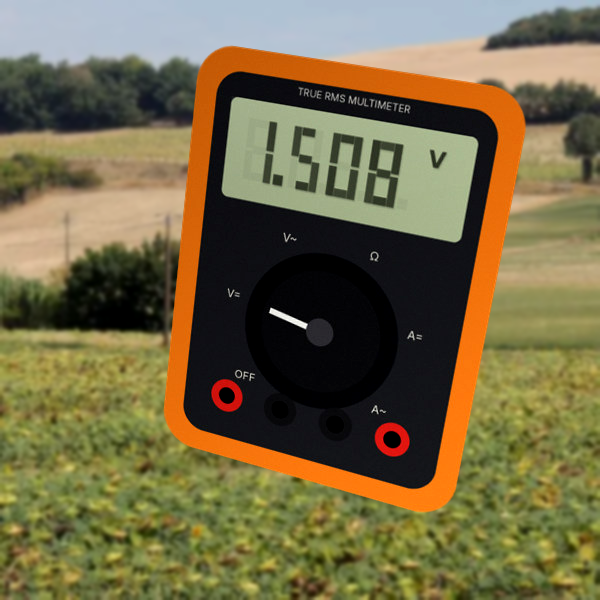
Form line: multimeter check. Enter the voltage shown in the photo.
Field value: 1.508 V
